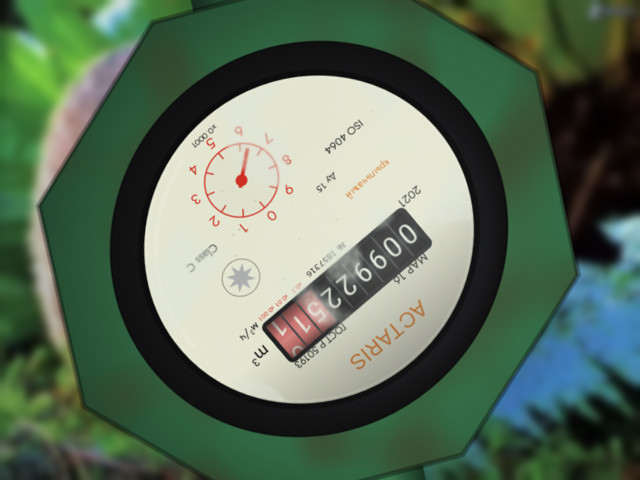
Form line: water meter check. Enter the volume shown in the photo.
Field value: 9922.5106 m³
